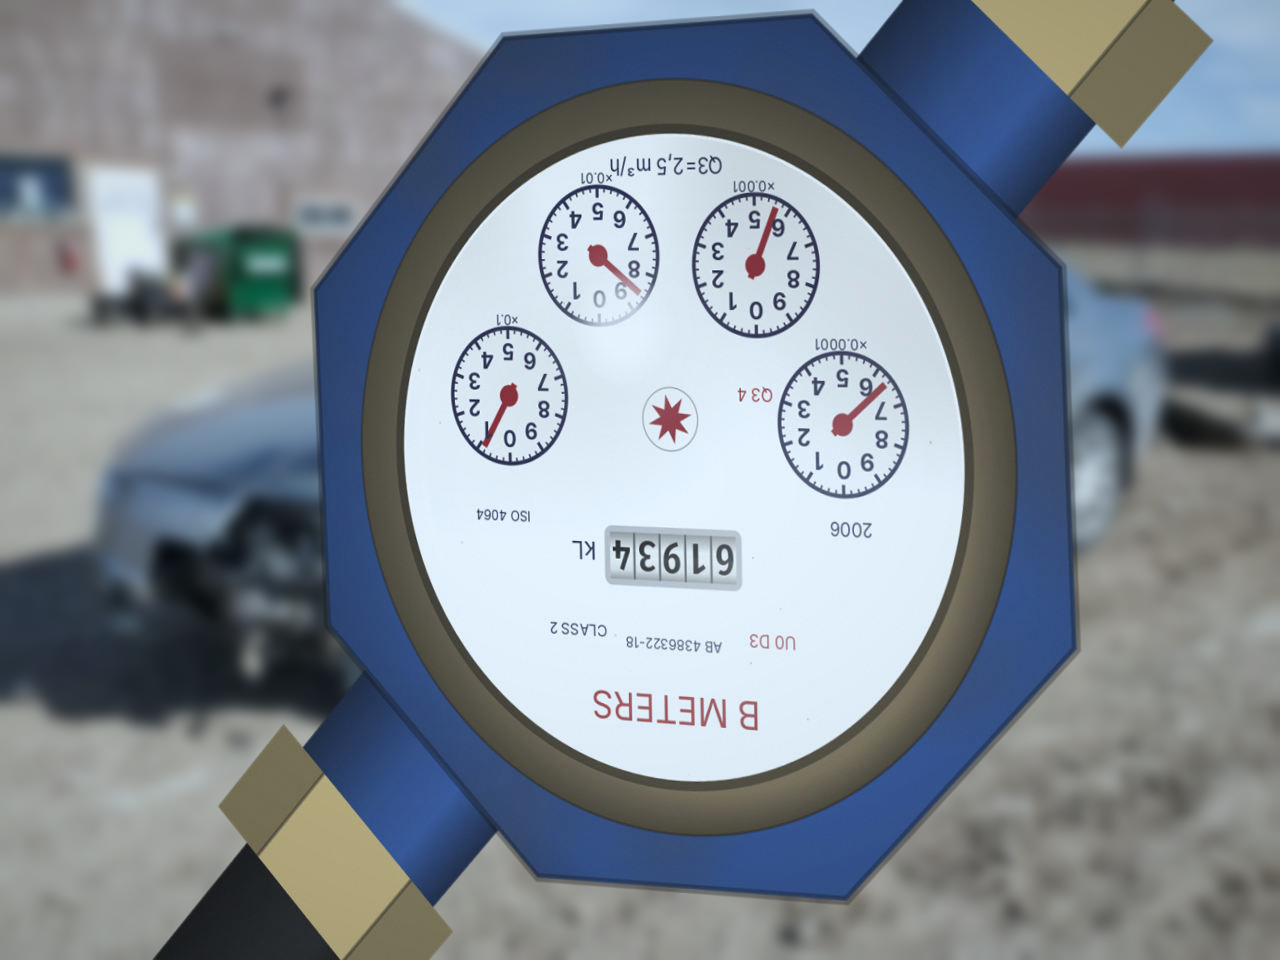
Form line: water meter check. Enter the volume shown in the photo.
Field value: 61934.0856 kL
